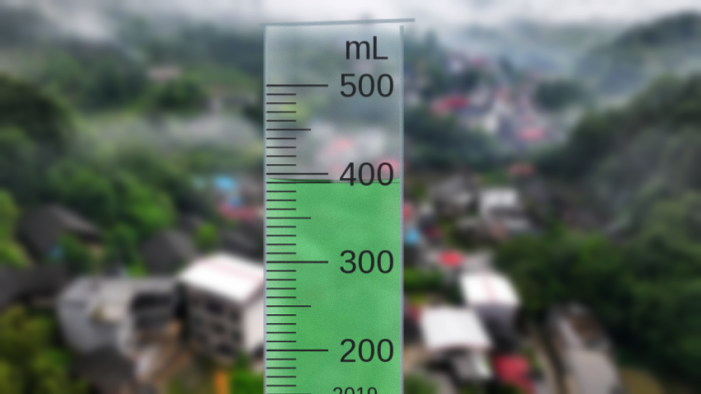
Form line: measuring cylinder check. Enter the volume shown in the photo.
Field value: 390 mL
